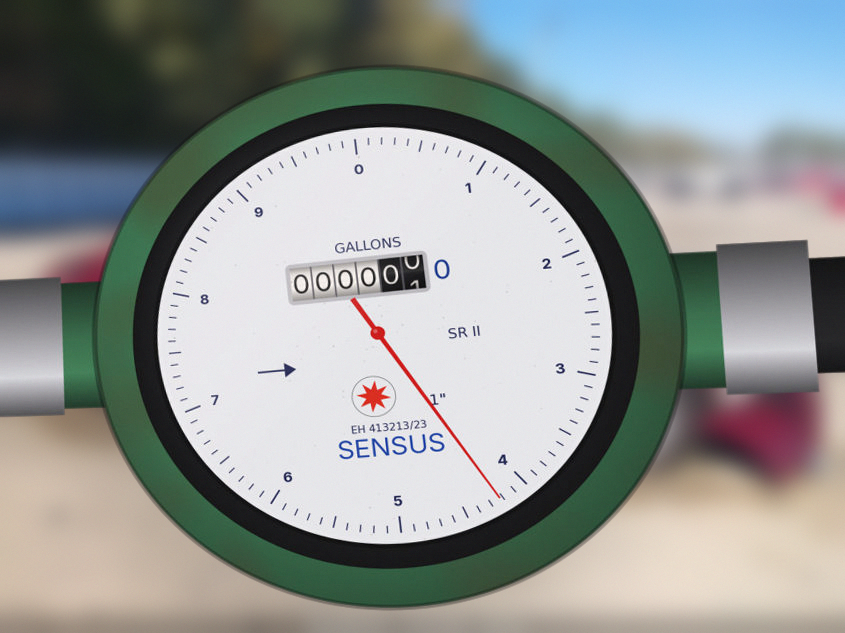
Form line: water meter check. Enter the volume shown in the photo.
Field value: 4.2 gal
